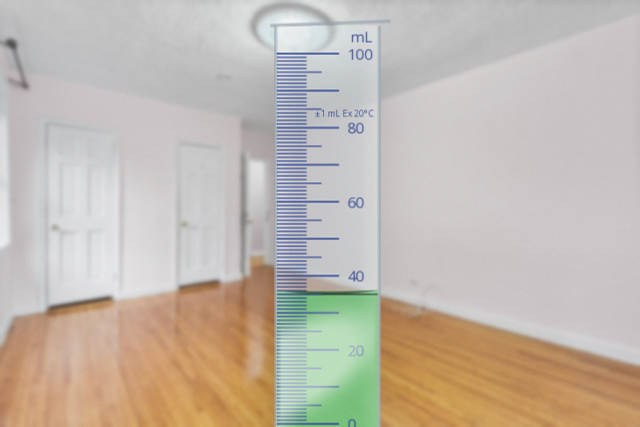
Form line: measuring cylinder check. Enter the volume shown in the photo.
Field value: 35 mL
